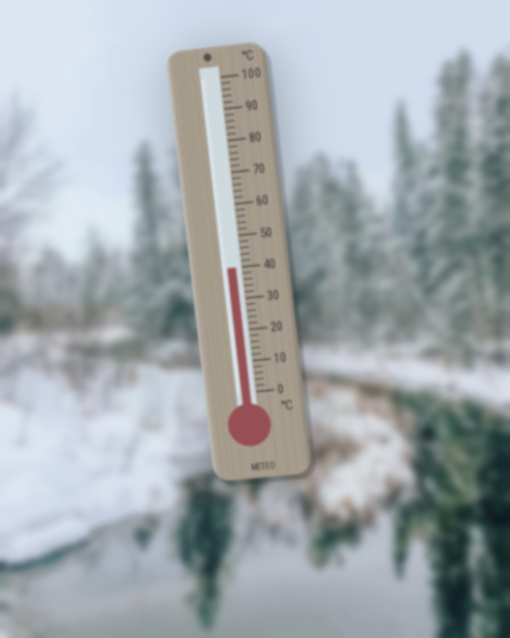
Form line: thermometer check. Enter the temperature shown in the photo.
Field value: 40 °C
